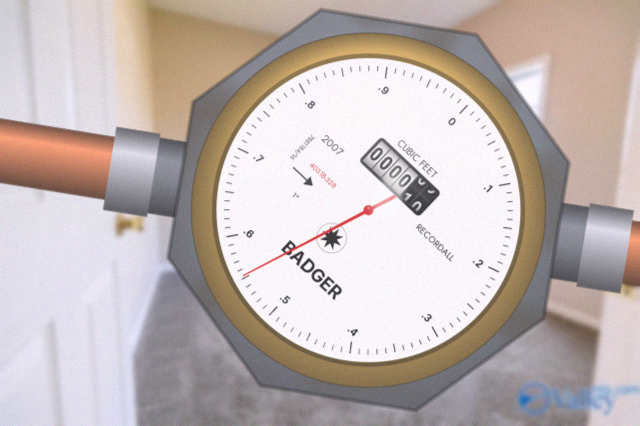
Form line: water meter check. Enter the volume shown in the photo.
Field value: 9.55 ft³
